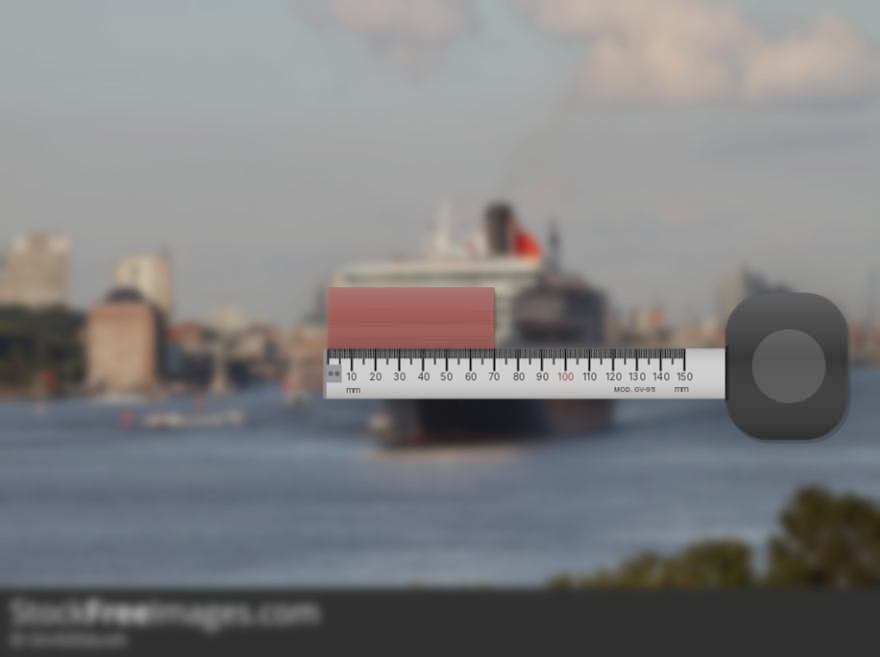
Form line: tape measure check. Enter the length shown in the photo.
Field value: 70 mm
